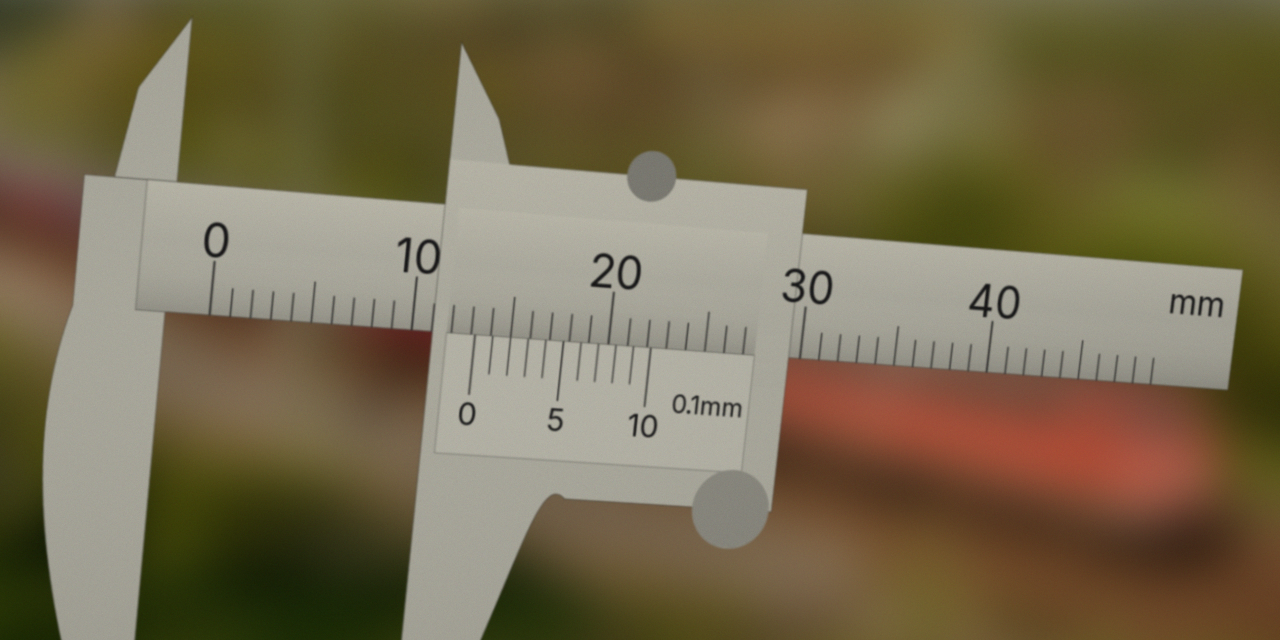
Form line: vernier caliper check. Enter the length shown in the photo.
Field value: 13.2 mm
